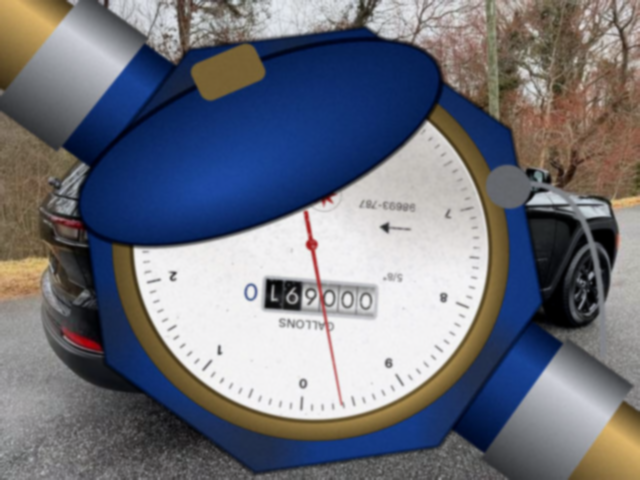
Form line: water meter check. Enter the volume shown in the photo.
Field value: 6909.6 gal
